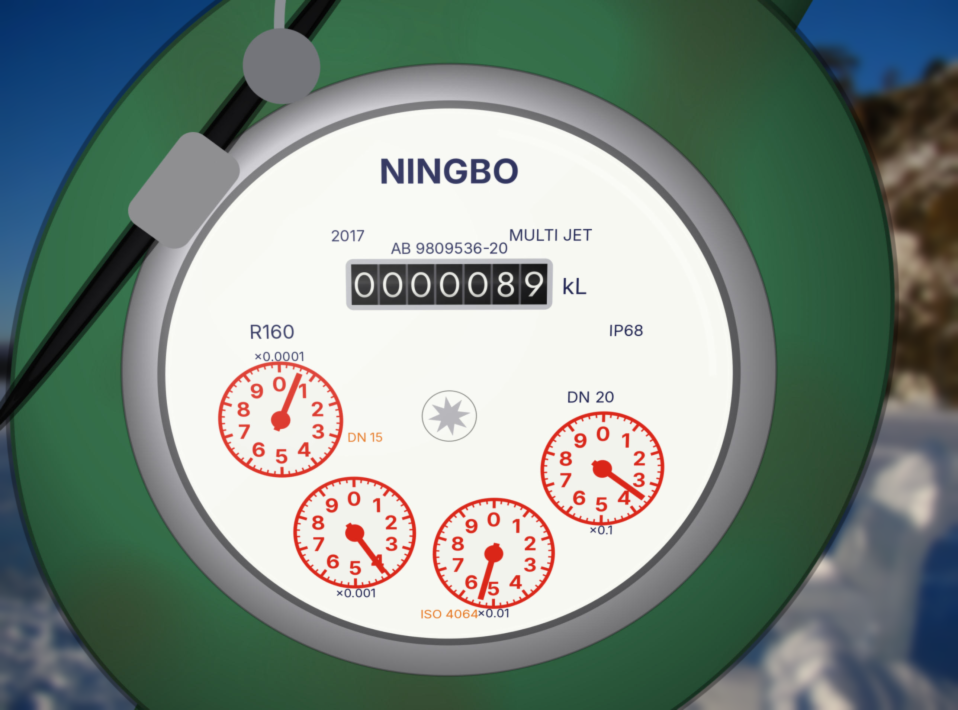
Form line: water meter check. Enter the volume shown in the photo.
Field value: 89.3540 kL
